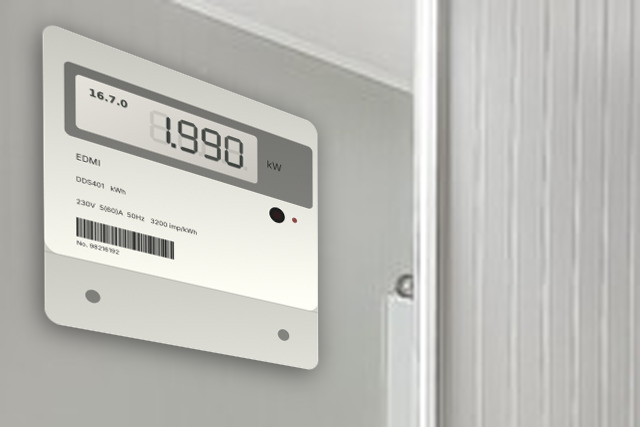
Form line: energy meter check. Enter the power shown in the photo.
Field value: 1.990 kW
